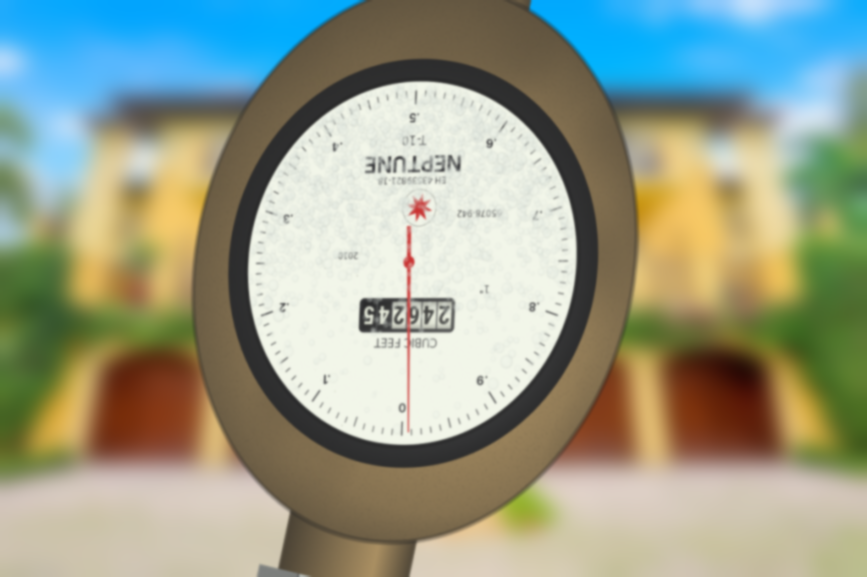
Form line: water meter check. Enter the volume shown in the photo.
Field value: 246244.99 ft³
